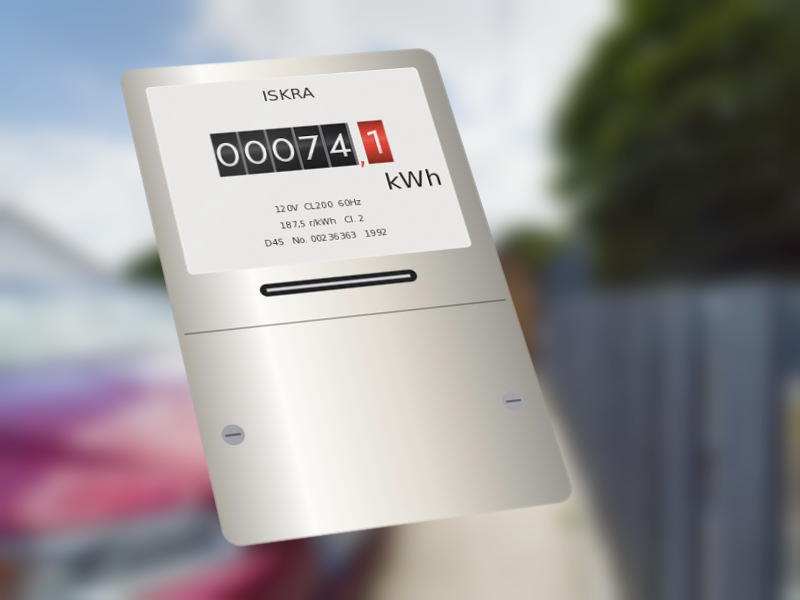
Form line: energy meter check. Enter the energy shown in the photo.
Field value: 74.1 kWh
